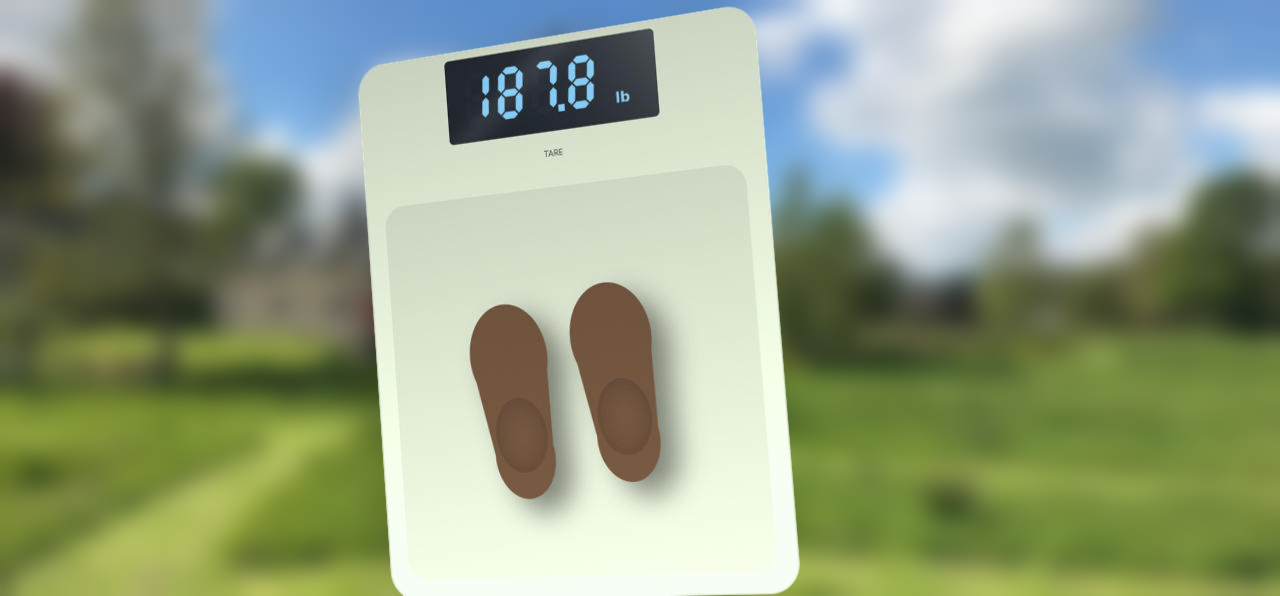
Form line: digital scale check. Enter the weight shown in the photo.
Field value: 187.8 lb
